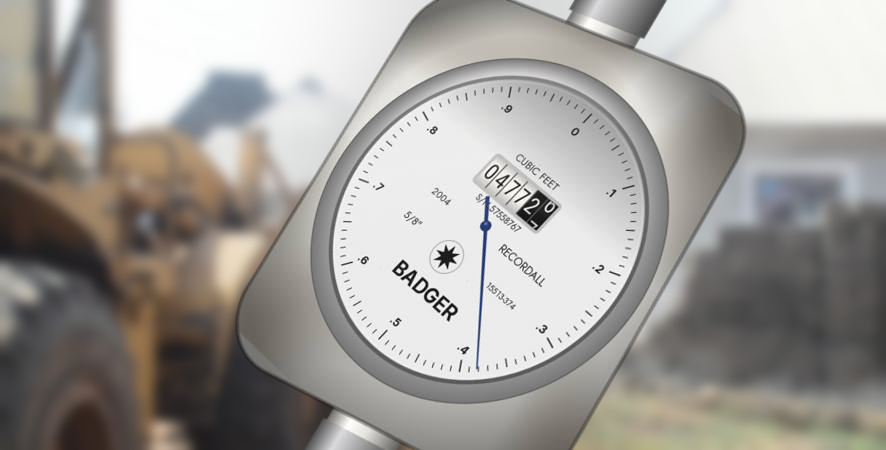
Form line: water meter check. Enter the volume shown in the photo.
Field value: 47726.38 ft³
